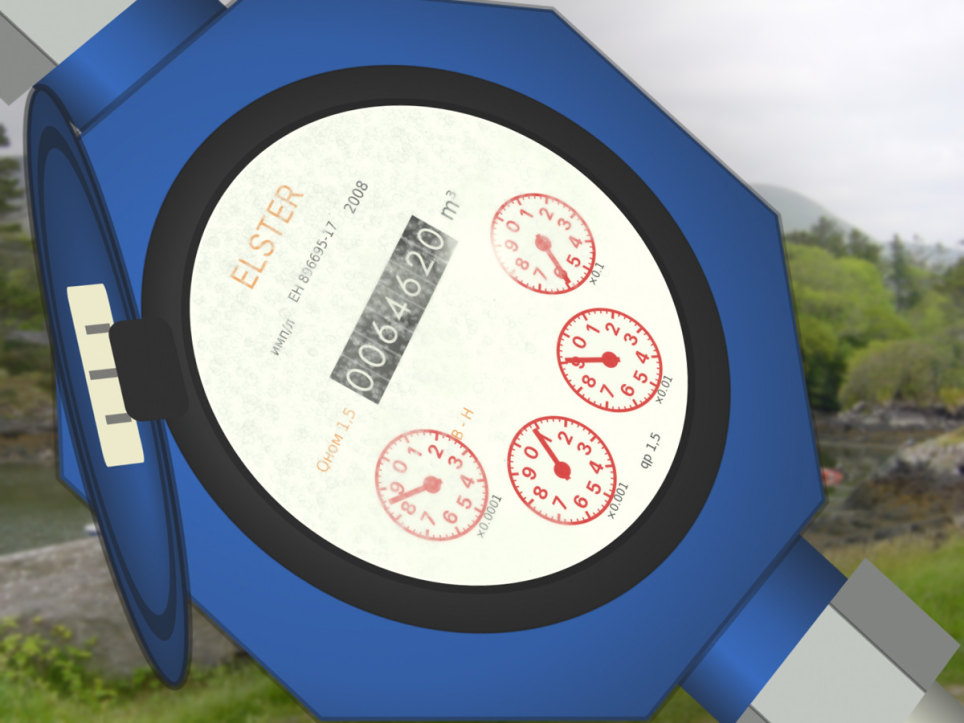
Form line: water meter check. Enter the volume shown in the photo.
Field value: 64620.5908 m³
